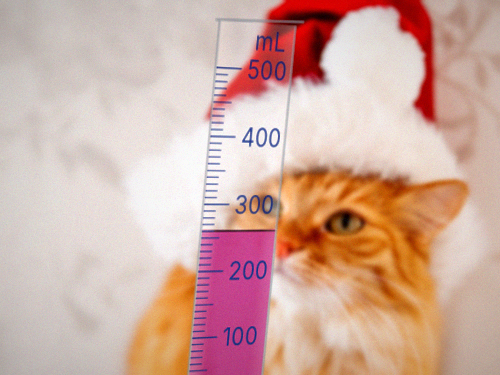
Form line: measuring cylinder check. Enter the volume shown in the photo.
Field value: 260 mL
